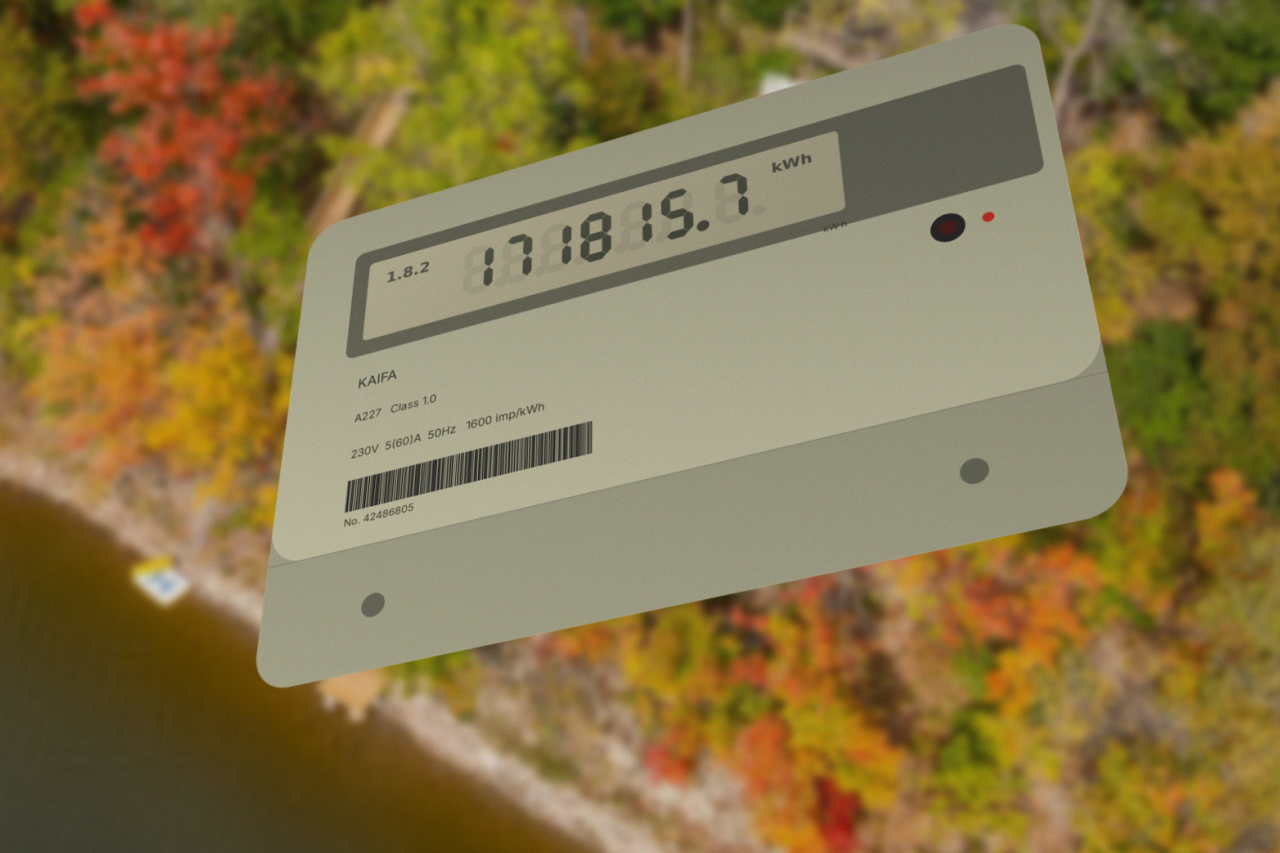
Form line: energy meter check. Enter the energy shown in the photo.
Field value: 171815.7 kWh
